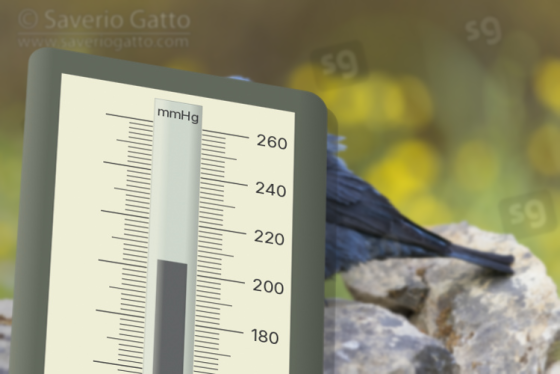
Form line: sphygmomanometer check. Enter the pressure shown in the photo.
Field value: 204 mmHg
